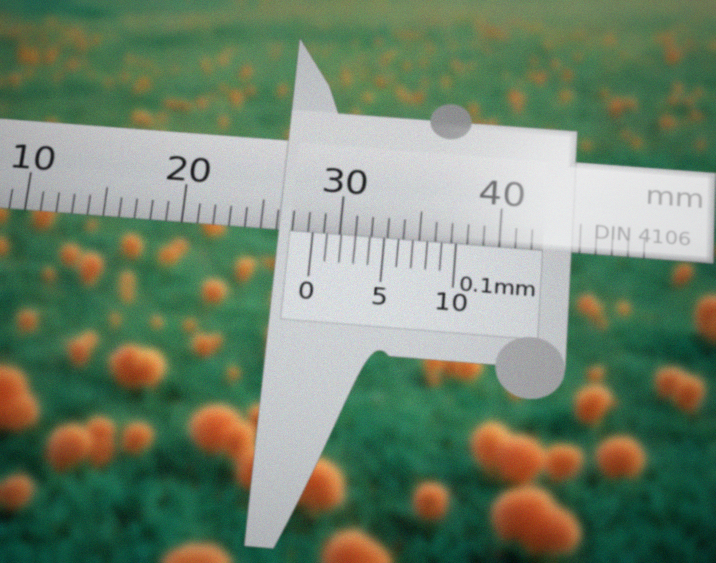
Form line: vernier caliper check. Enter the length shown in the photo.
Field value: 28.3 mm
